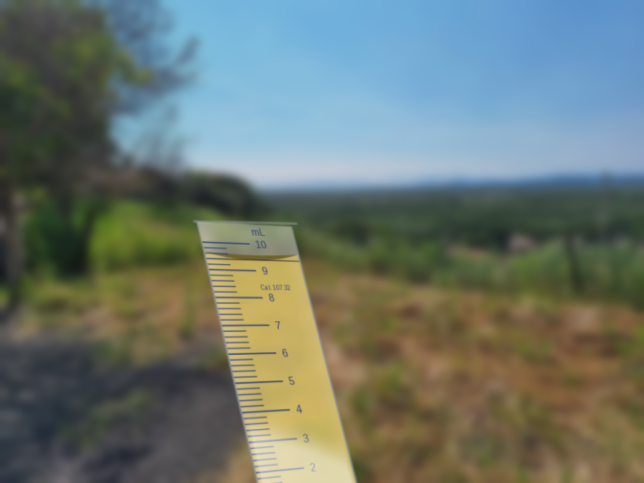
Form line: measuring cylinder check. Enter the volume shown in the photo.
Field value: 9.4 mL
